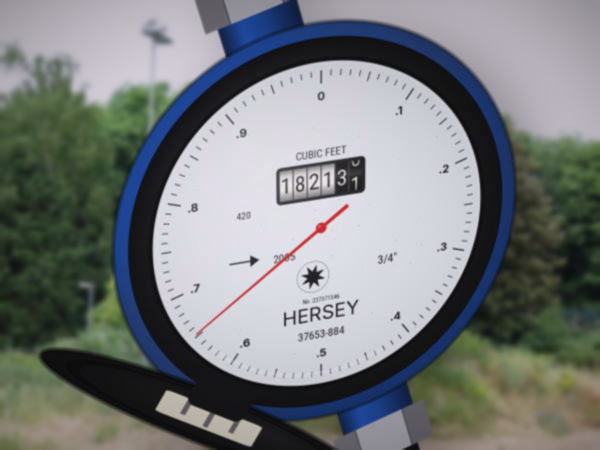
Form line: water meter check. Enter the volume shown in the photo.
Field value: 182130.65 ft³
